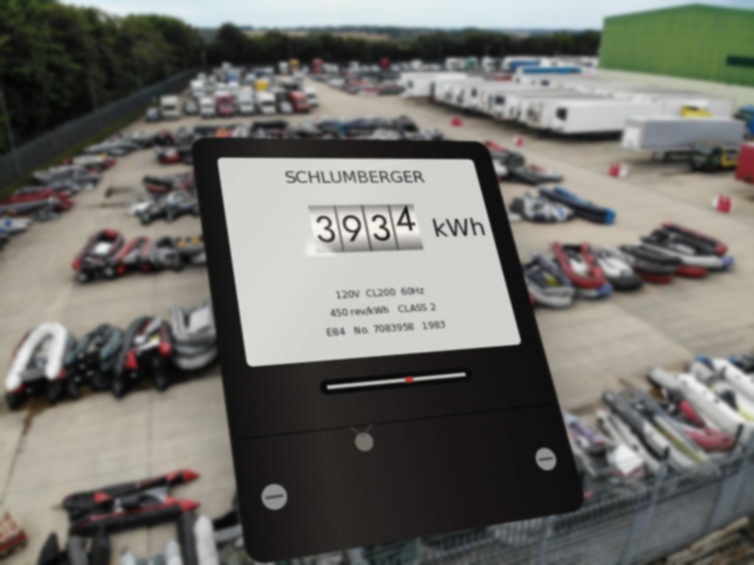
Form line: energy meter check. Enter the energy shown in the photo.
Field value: 3934 kWh
